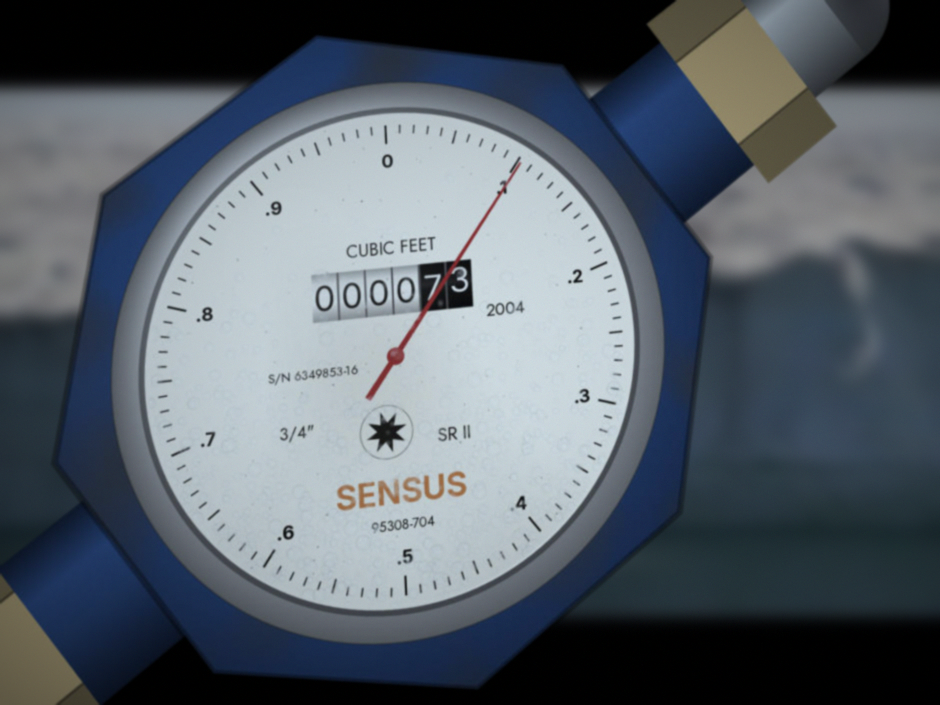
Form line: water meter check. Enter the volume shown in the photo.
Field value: 73.10 ft³
